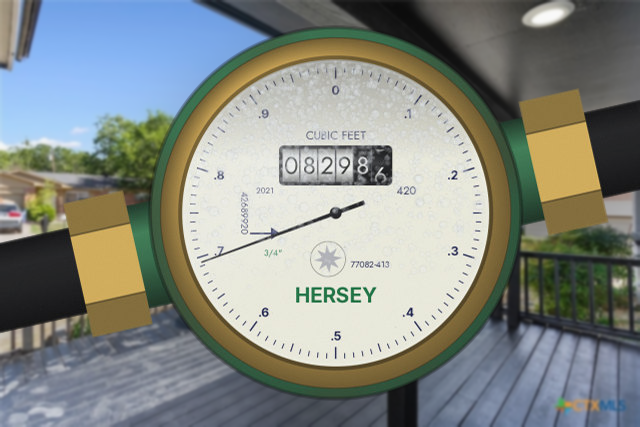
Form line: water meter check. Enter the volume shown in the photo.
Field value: 82985.69 ft³
